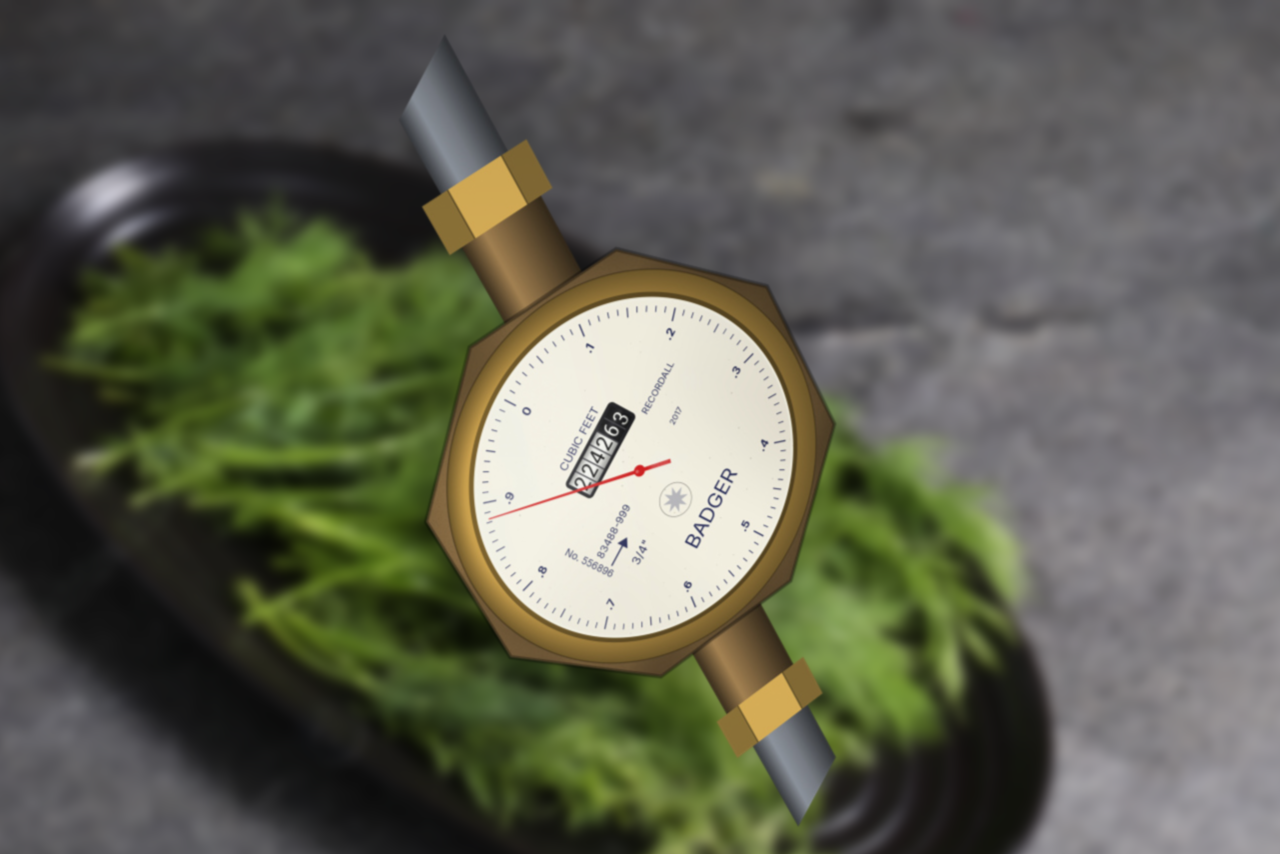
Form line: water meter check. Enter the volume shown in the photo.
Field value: 224262.88 ft³
